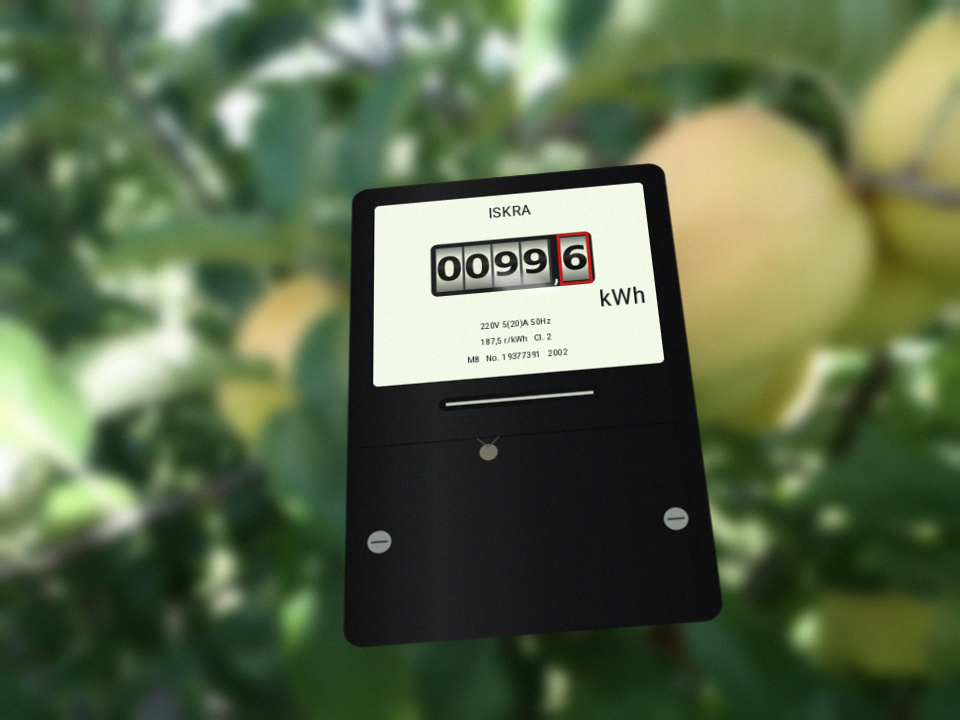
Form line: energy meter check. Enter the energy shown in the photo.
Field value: 99.6 kWh
